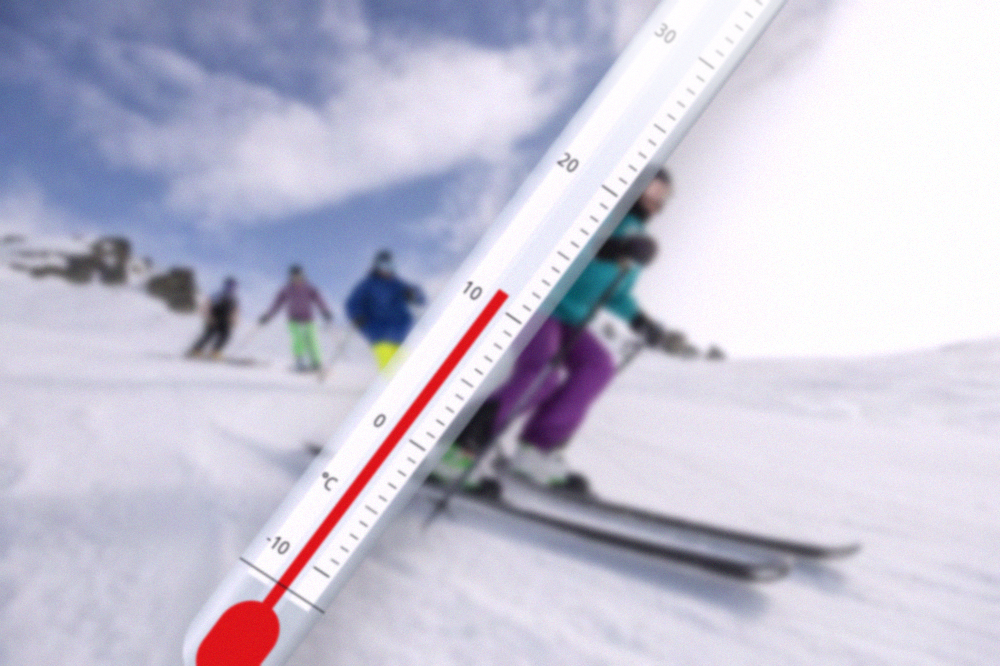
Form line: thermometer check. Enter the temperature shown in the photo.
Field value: 11 °C
